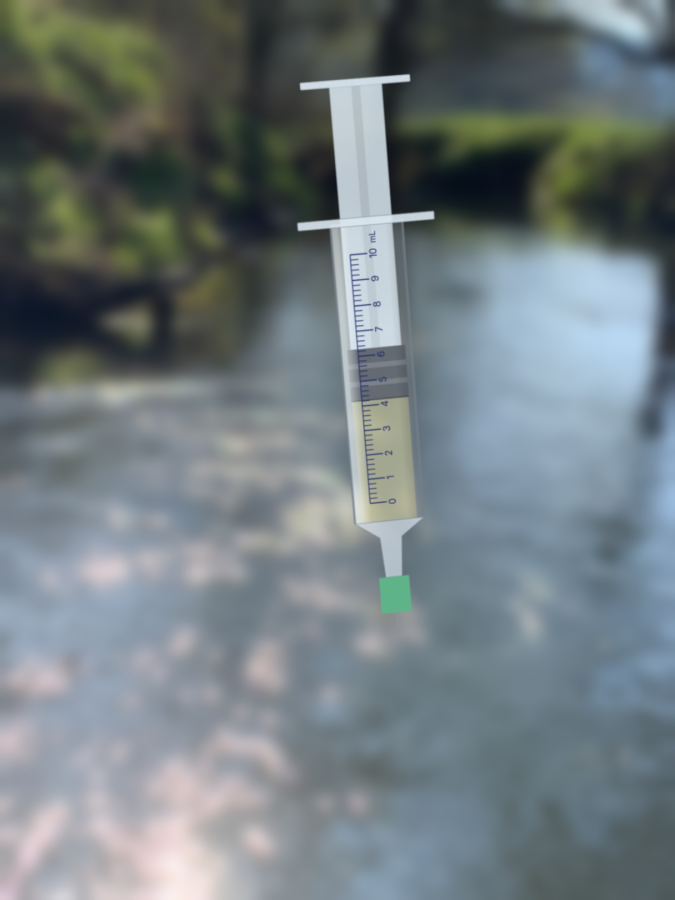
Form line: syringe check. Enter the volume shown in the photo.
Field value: 4.2 mL
